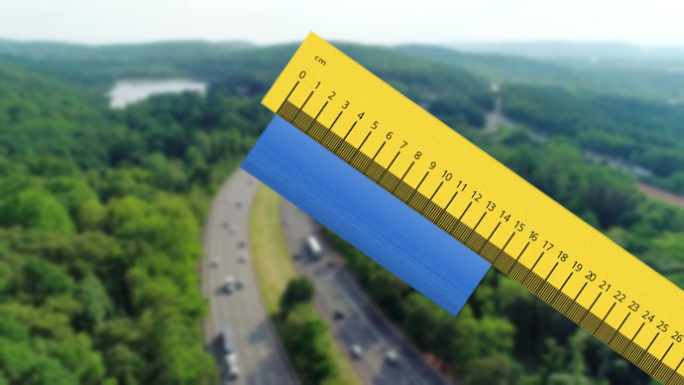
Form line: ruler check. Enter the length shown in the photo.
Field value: 15 cm
